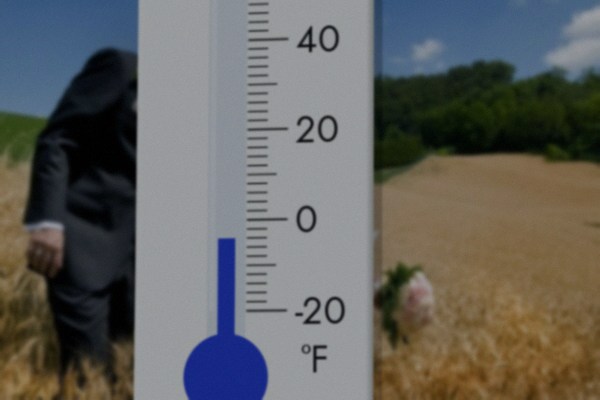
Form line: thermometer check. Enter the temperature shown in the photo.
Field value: -4 °F
